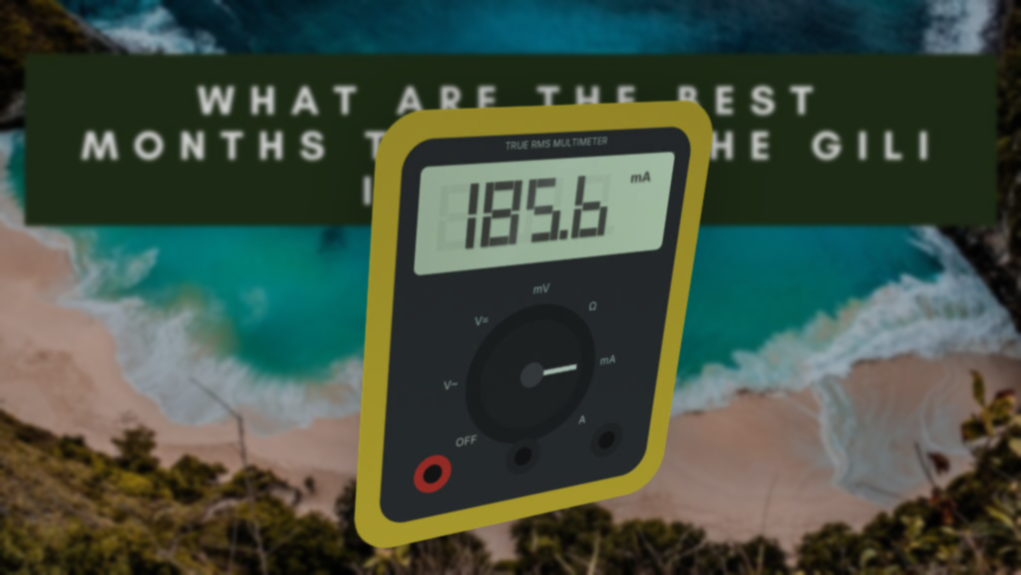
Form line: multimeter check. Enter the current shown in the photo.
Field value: 185.6 mA
